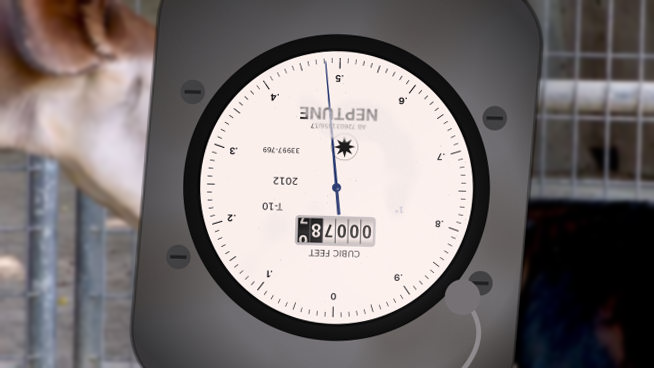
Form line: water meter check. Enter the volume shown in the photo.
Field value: 786.48 ft³
